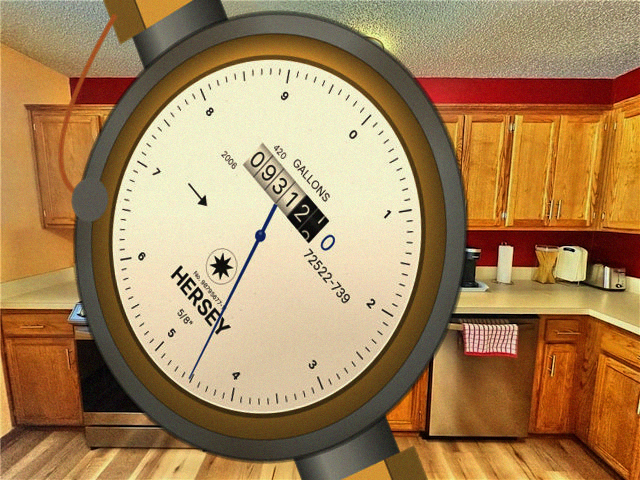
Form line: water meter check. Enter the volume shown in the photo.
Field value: 931214.5 gal
